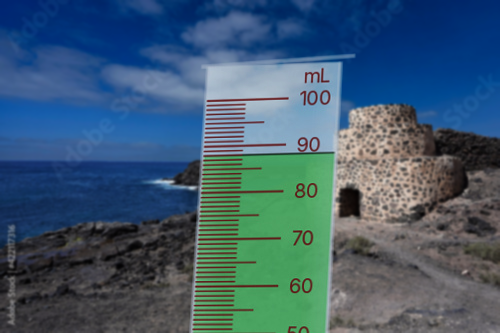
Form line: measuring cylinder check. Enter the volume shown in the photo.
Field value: 88 mL
